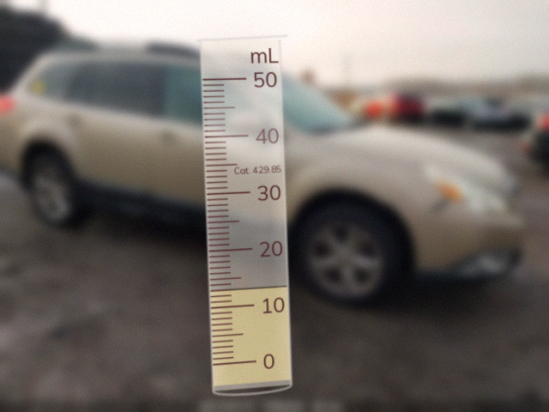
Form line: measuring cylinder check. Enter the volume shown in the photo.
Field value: 13 mL
